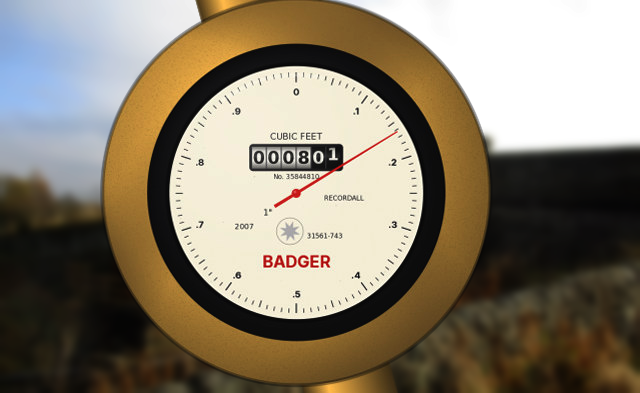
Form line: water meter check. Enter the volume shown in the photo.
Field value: 801.16 ft³
